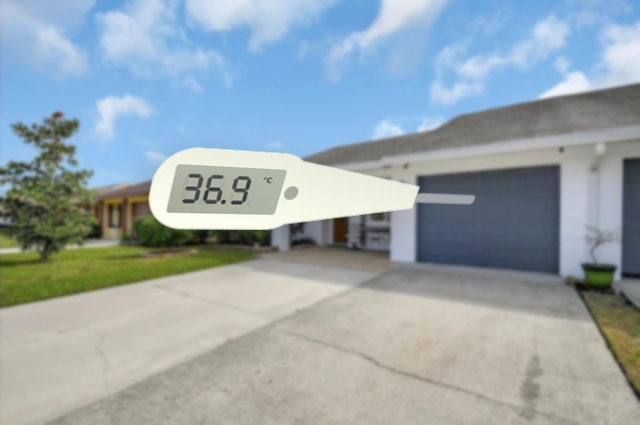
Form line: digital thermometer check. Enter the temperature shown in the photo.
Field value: 36.9 °C
